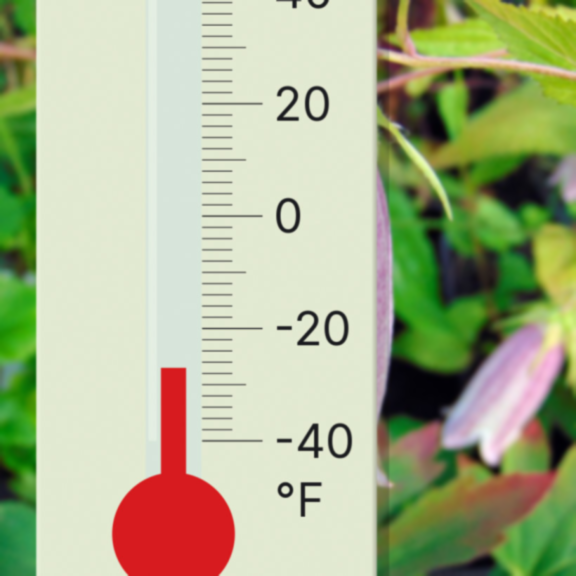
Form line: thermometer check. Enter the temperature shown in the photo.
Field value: -27 °F
